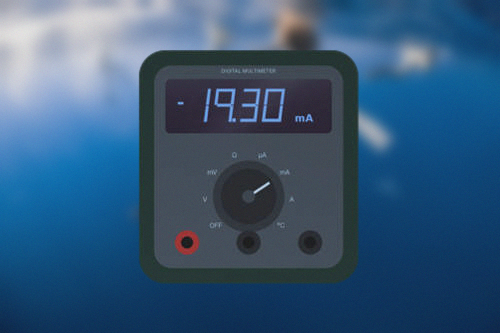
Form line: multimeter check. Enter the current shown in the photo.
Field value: -19.30 mA
